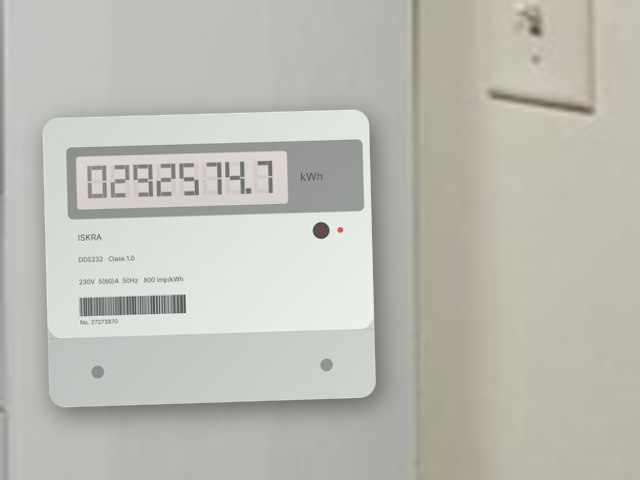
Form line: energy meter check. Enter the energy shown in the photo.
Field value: 292574.7 kWh
